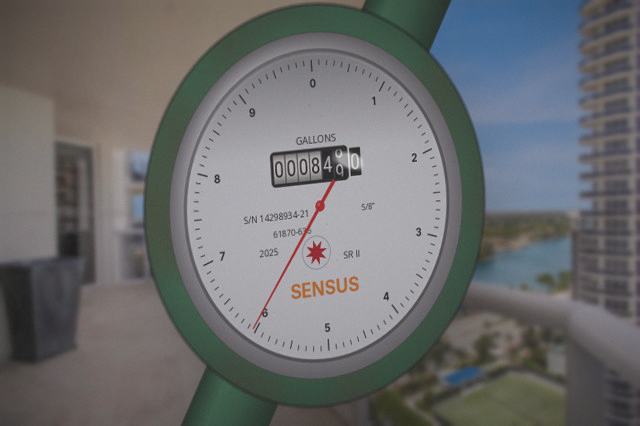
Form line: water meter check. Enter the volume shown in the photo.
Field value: 8486.0 gal
